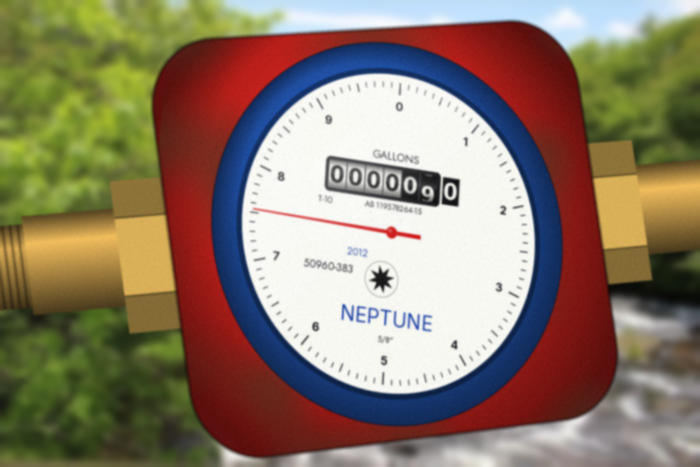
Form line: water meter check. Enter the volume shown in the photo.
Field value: 87.5 gal
